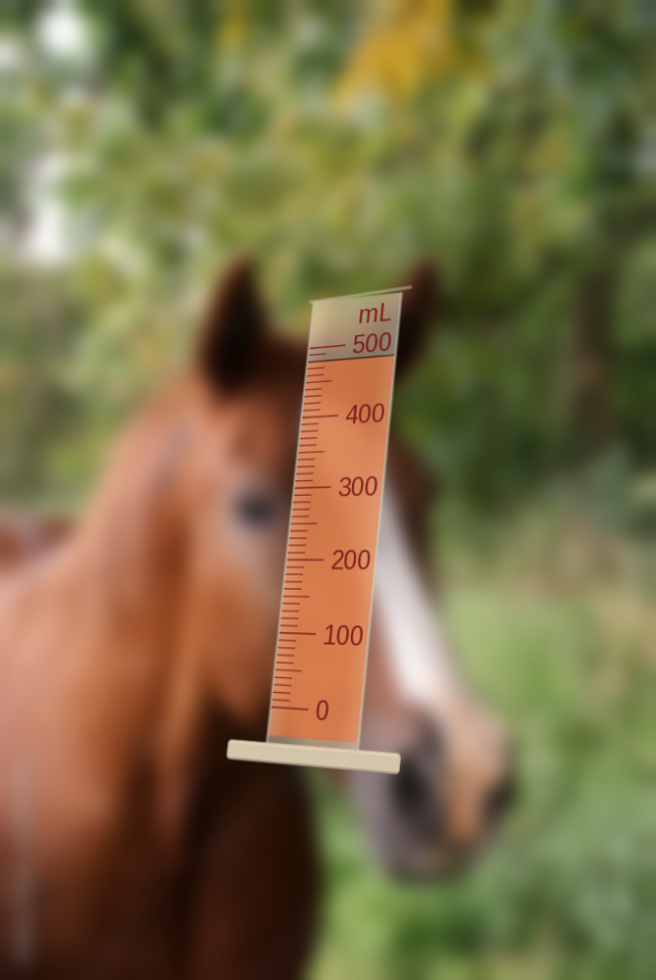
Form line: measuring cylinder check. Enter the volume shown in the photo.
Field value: 480 mL
